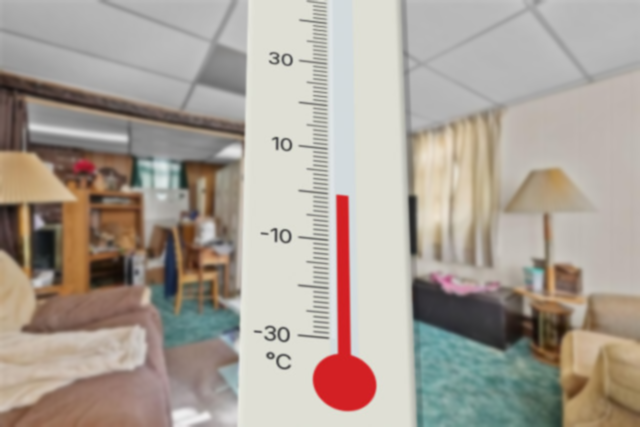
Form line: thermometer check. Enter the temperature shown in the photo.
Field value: 0 °C
